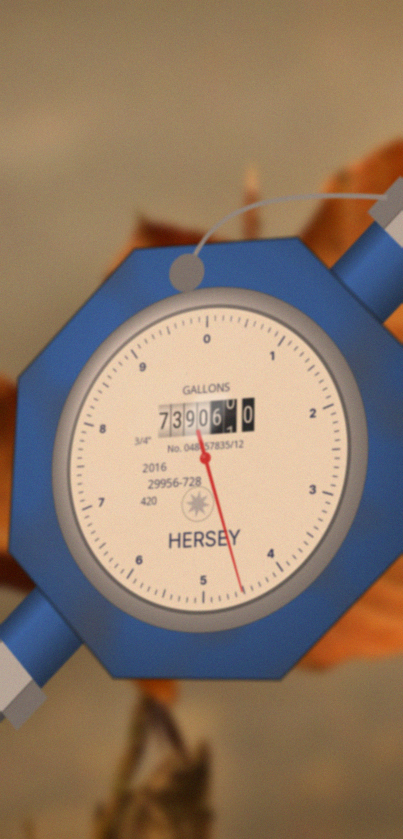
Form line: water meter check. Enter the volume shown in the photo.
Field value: 7390604.5 gal
